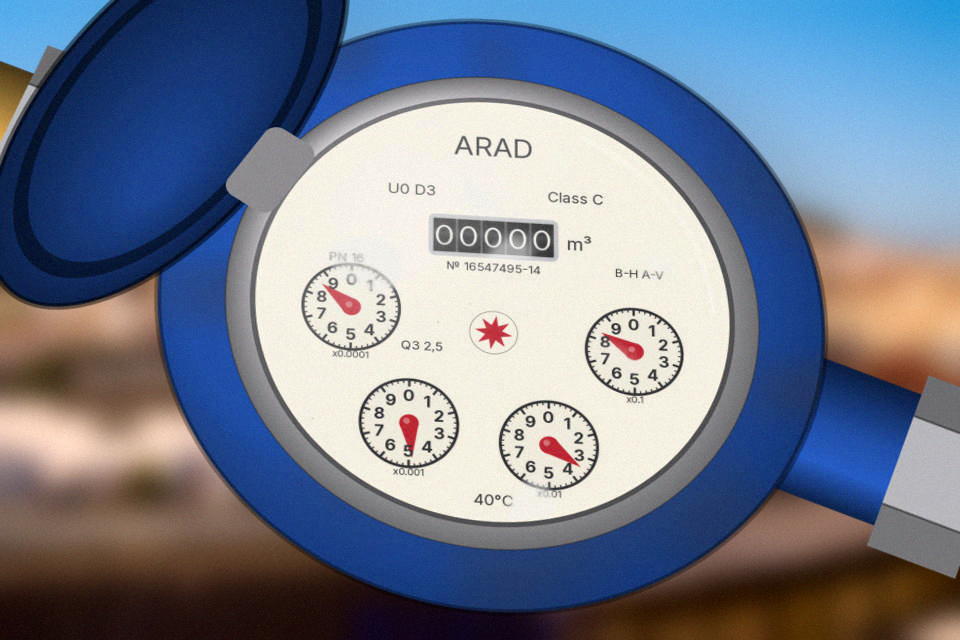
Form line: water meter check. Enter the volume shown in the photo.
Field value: 0.8348 m³
